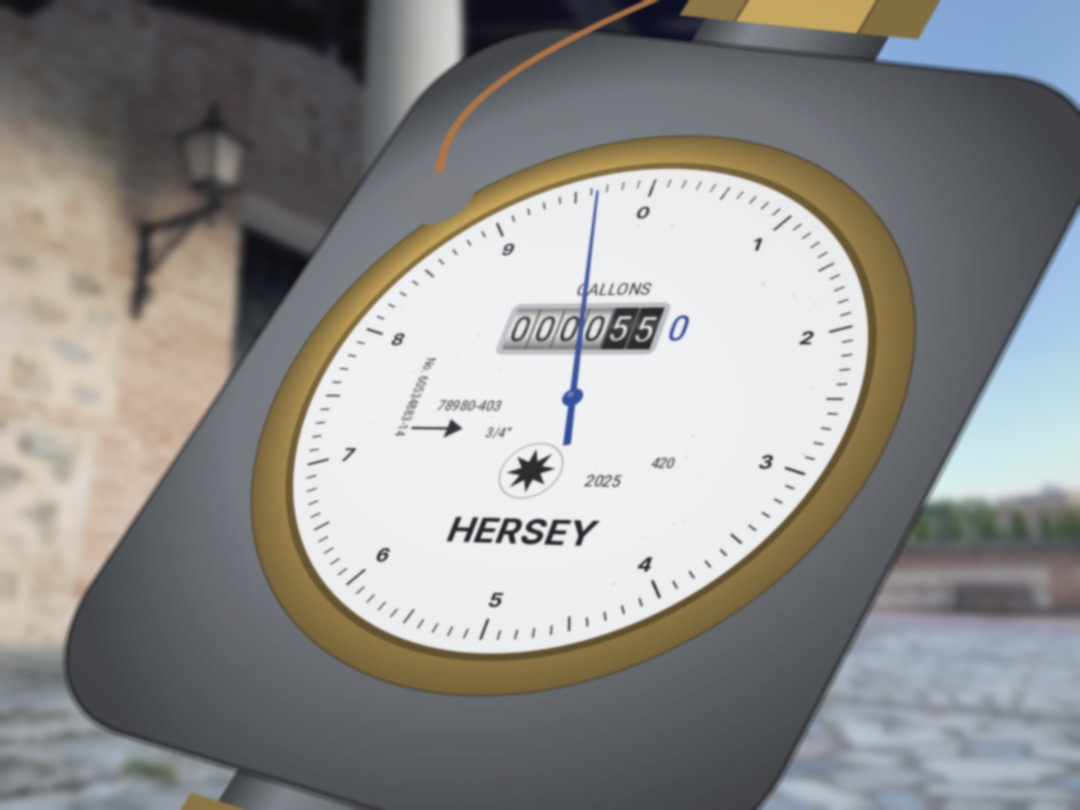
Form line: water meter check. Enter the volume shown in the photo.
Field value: 549.6 gal
